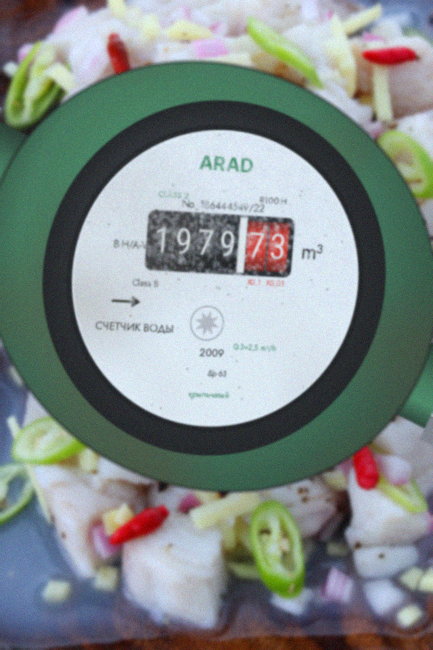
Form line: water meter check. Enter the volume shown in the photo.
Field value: 1979.73 m³
